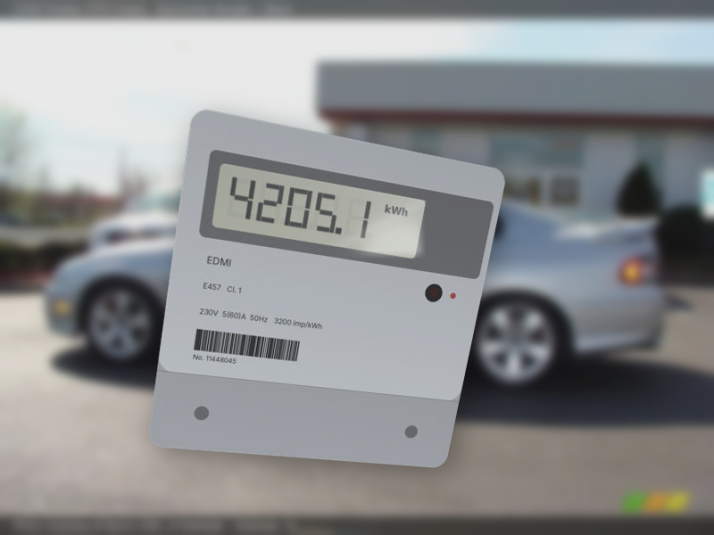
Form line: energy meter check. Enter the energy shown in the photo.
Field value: 4205.1 kWh
